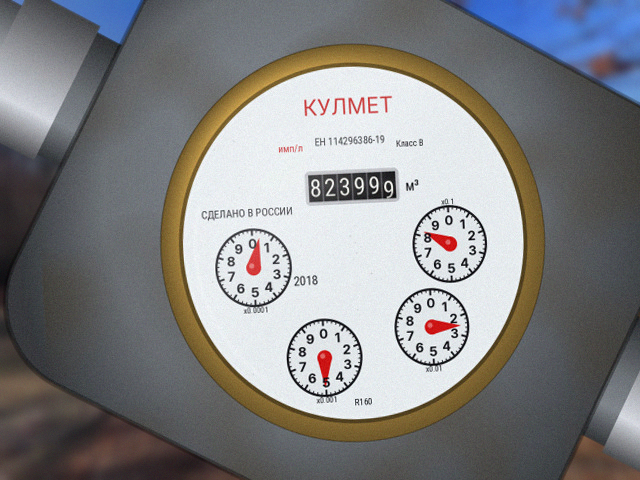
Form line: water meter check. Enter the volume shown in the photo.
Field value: 823998.8250 m³
